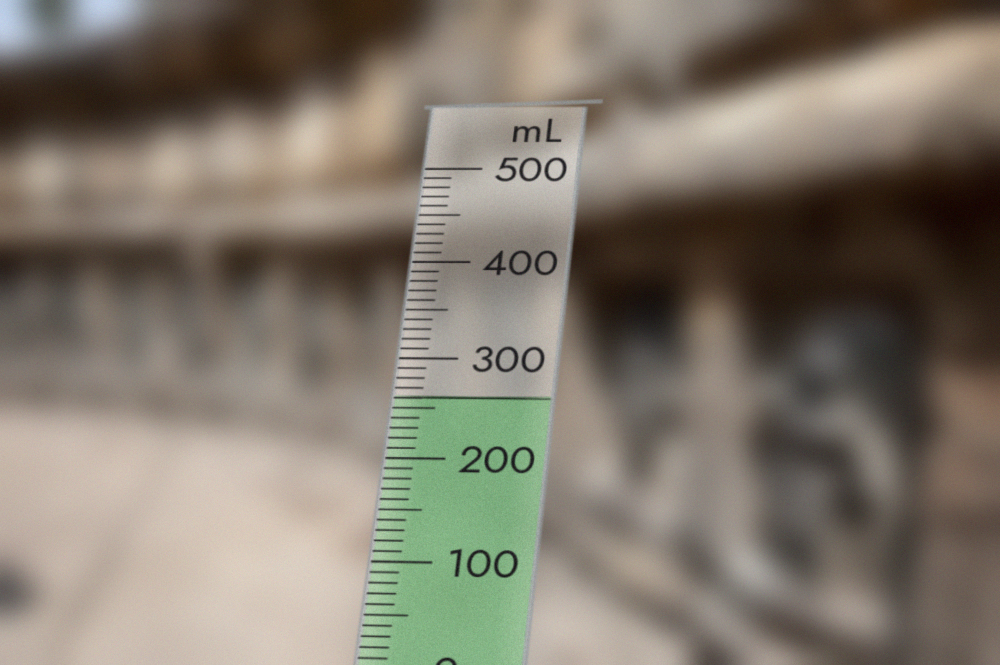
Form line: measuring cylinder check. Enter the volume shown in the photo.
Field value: 260 mL
